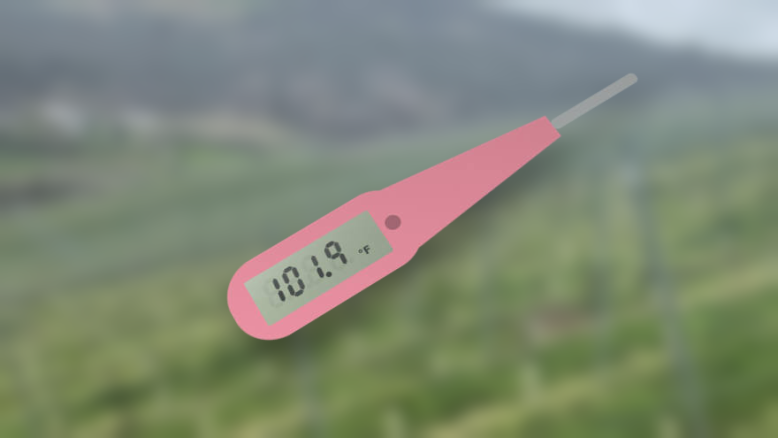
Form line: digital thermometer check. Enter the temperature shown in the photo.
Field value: 101.9 °F
